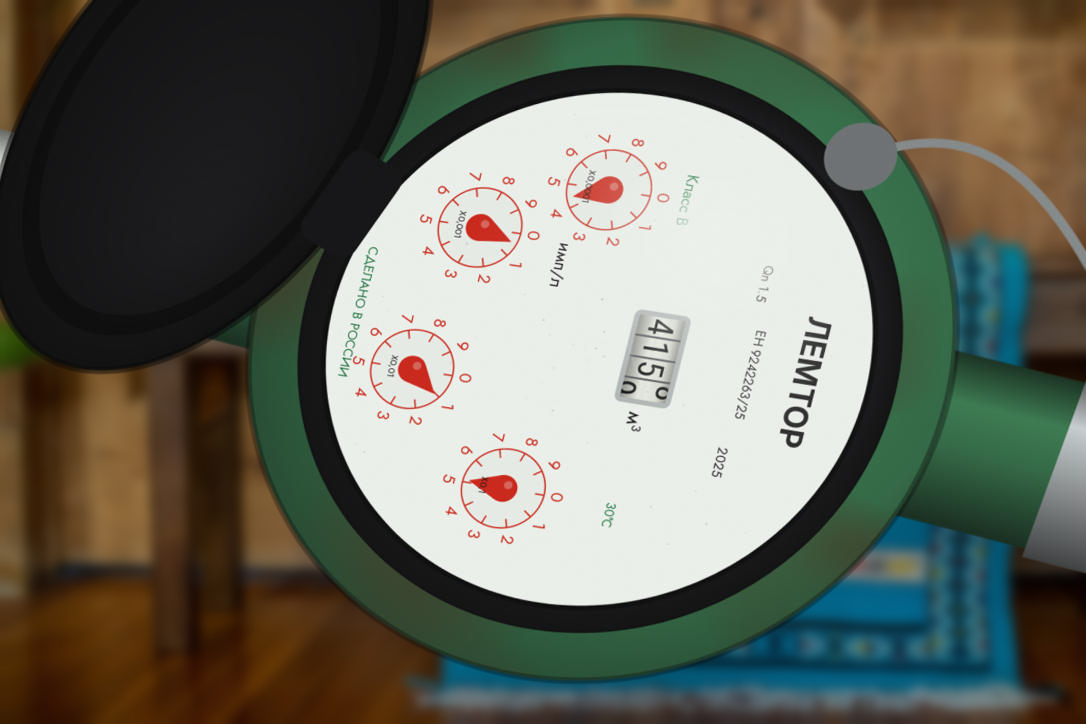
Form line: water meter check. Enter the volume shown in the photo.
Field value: 4158.5104 m³
